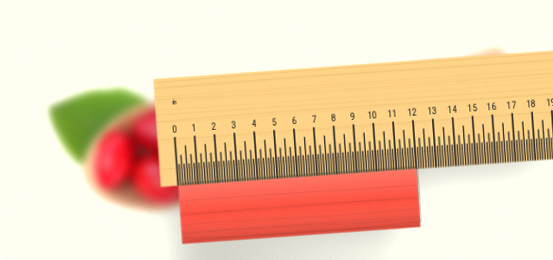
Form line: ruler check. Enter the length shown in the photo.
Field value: 12 in
